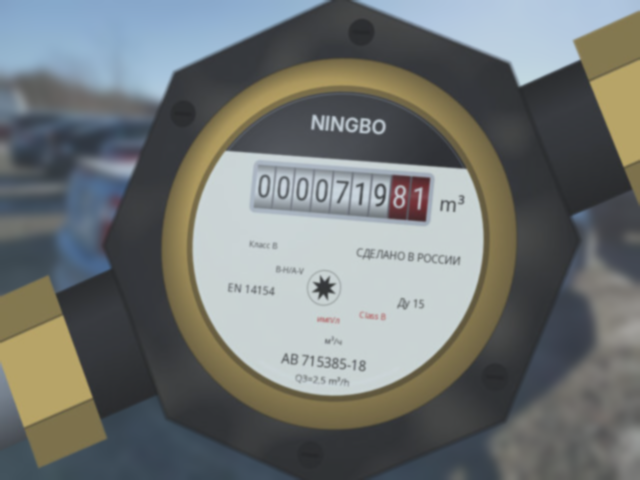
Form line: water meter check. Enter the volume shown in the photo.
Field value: 719.81 m³
